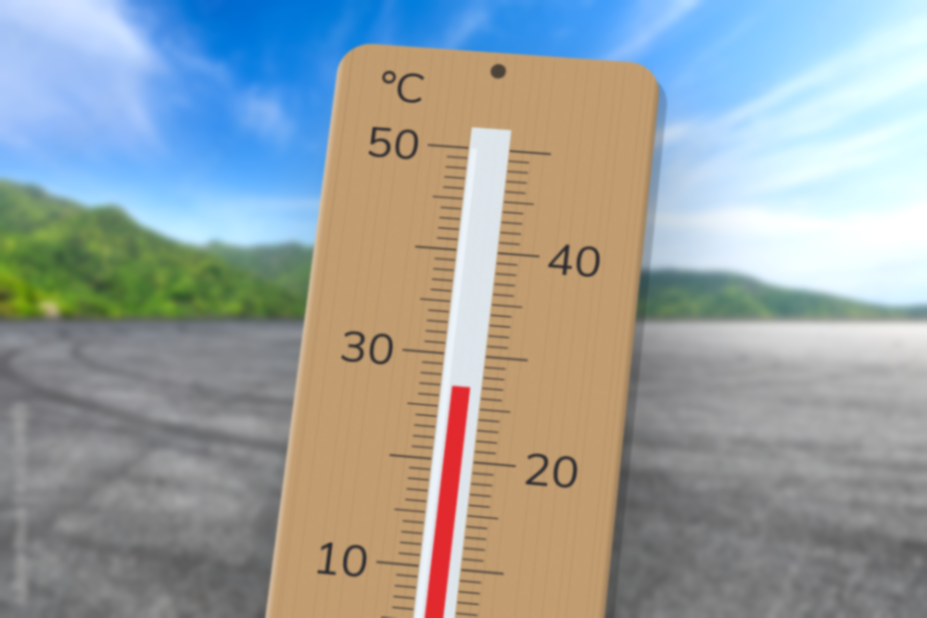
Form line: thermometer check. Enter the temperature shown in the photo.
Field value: 27 °C
